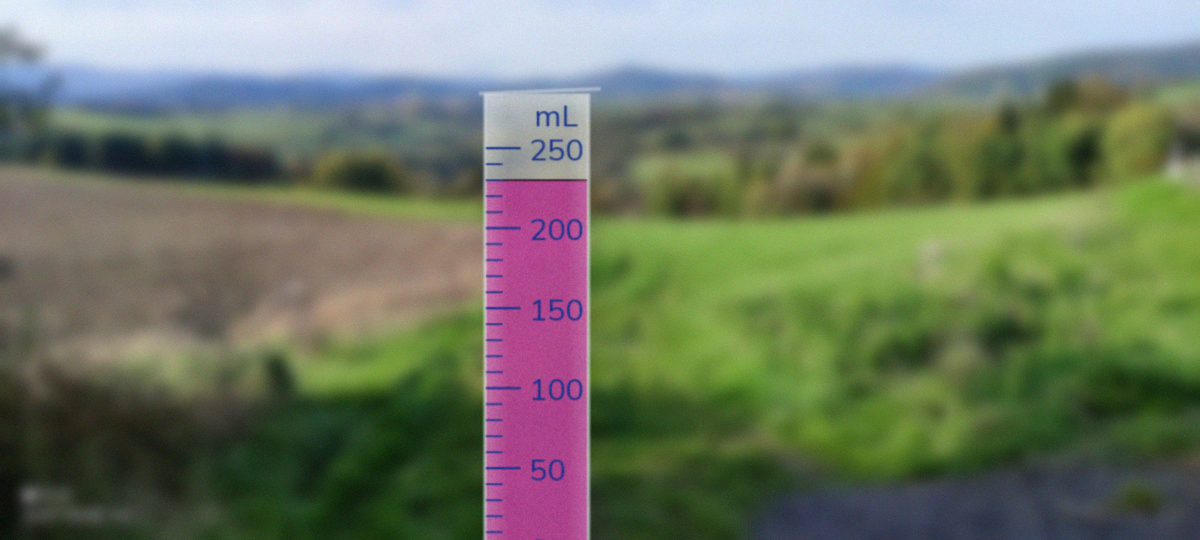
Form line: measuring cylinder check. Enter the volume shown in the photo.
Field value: 230 mL
